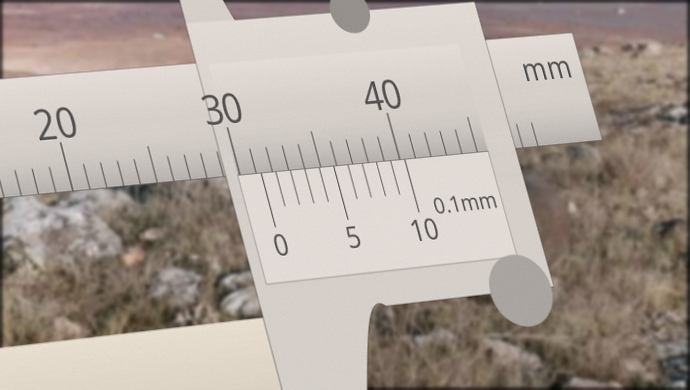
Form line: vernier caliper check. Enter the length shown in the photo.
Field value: 31.3 mm
